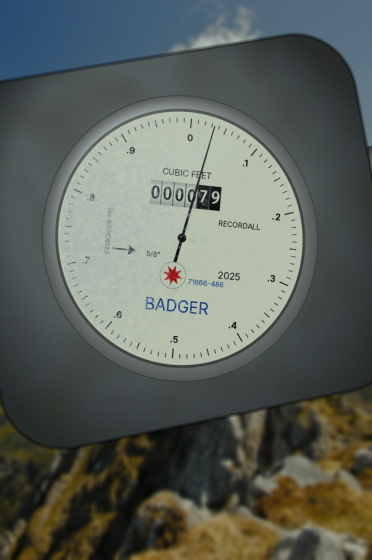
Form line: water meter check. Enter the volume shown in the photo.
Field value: 79.03 ft³
